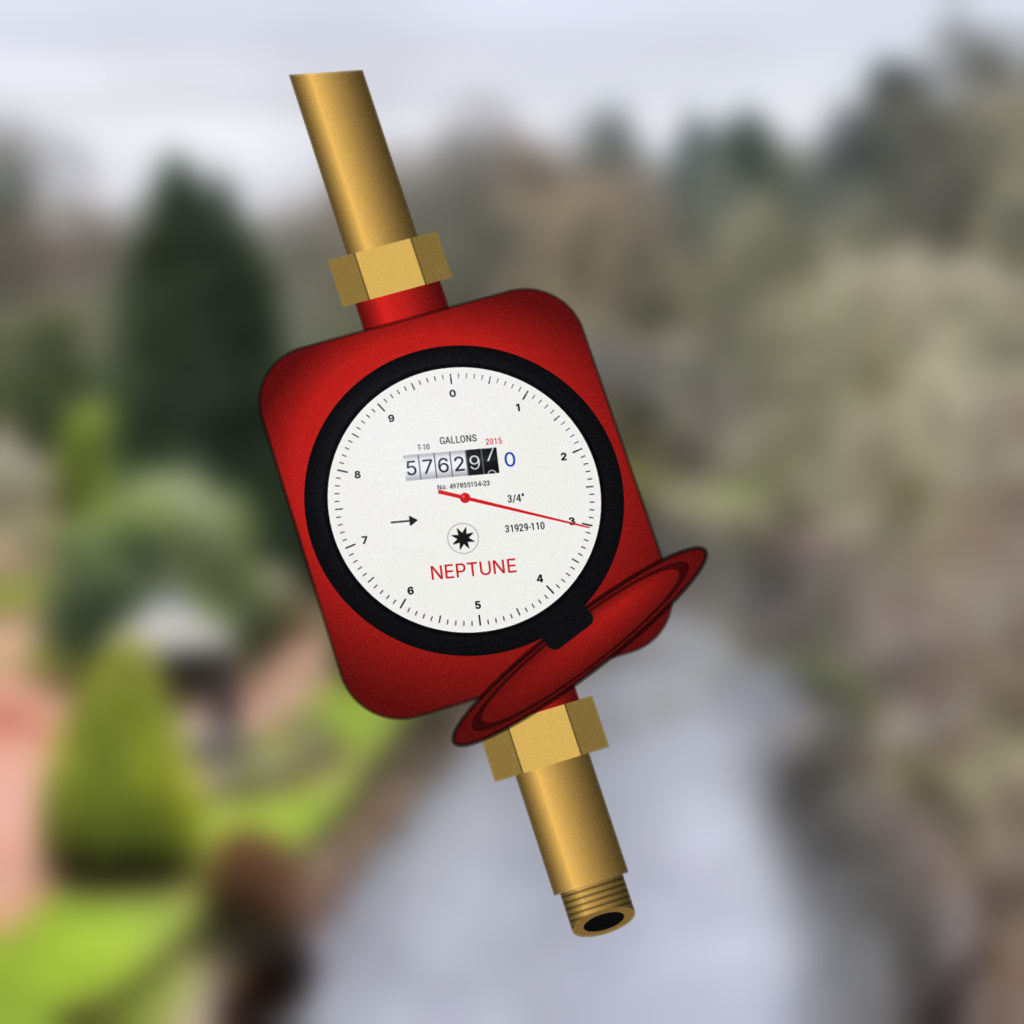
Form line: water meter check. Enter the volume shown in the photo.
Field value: 5762973.0 gal
